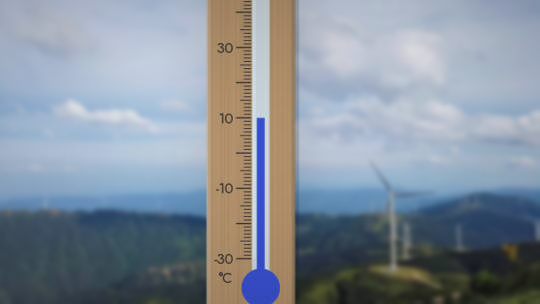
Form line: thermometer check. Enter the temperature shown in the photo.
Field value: 10 °C
